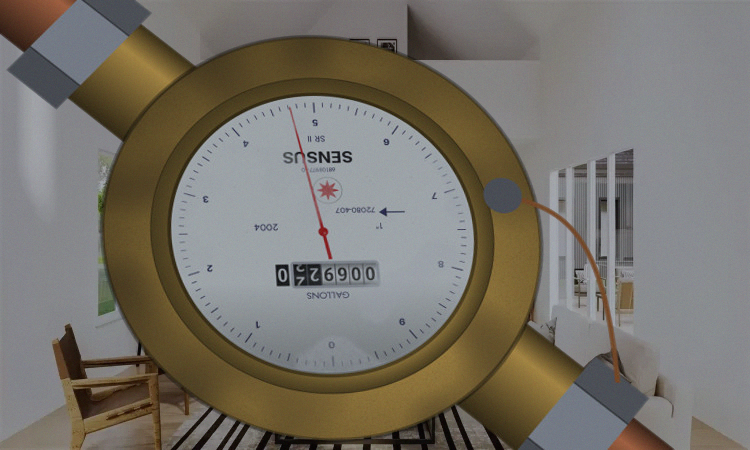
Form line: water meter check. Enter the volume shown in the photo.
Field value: 69224.7 gal
